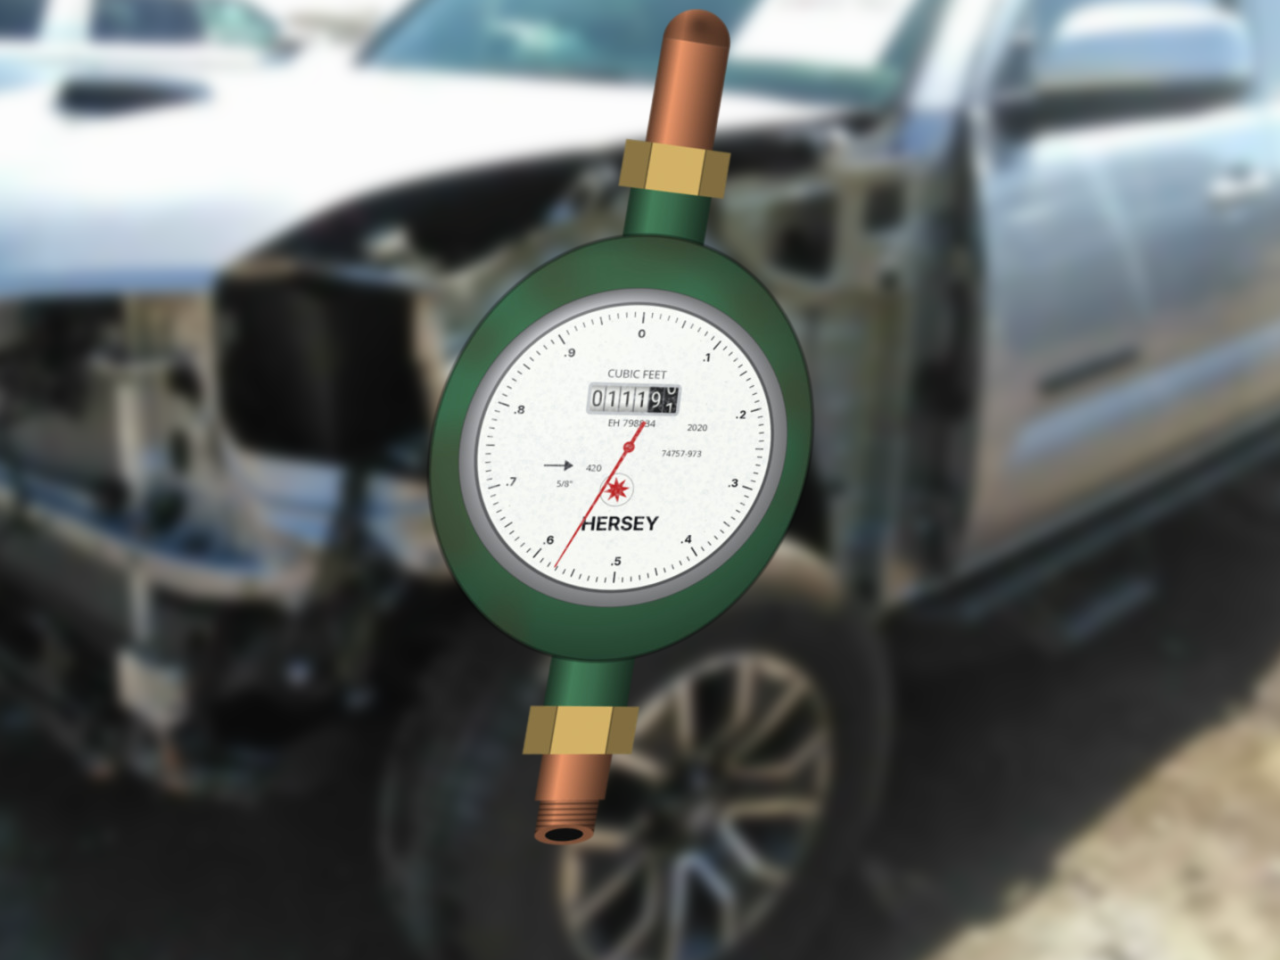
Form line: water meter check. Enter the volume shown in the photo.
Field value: 11190.57 ft³
